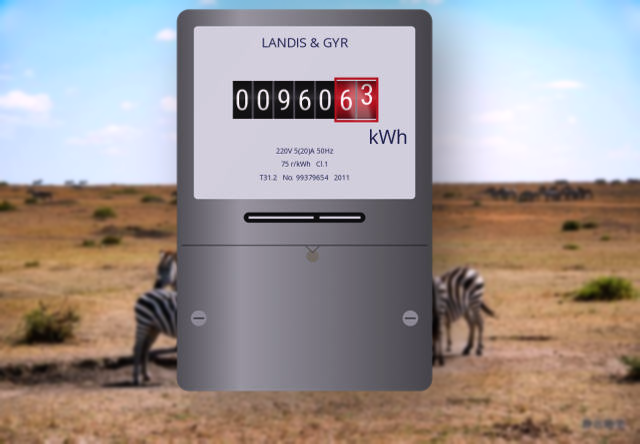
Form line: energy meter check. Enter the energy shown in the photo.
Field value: 960.63 kWh
